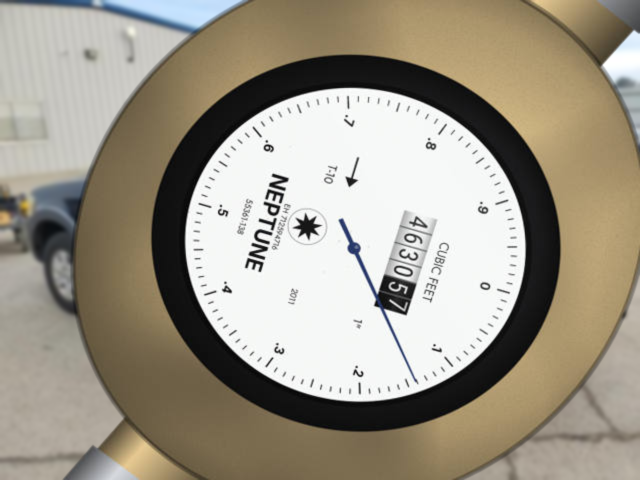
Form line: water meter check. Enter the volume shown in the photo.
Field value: 463057.14 ft³
